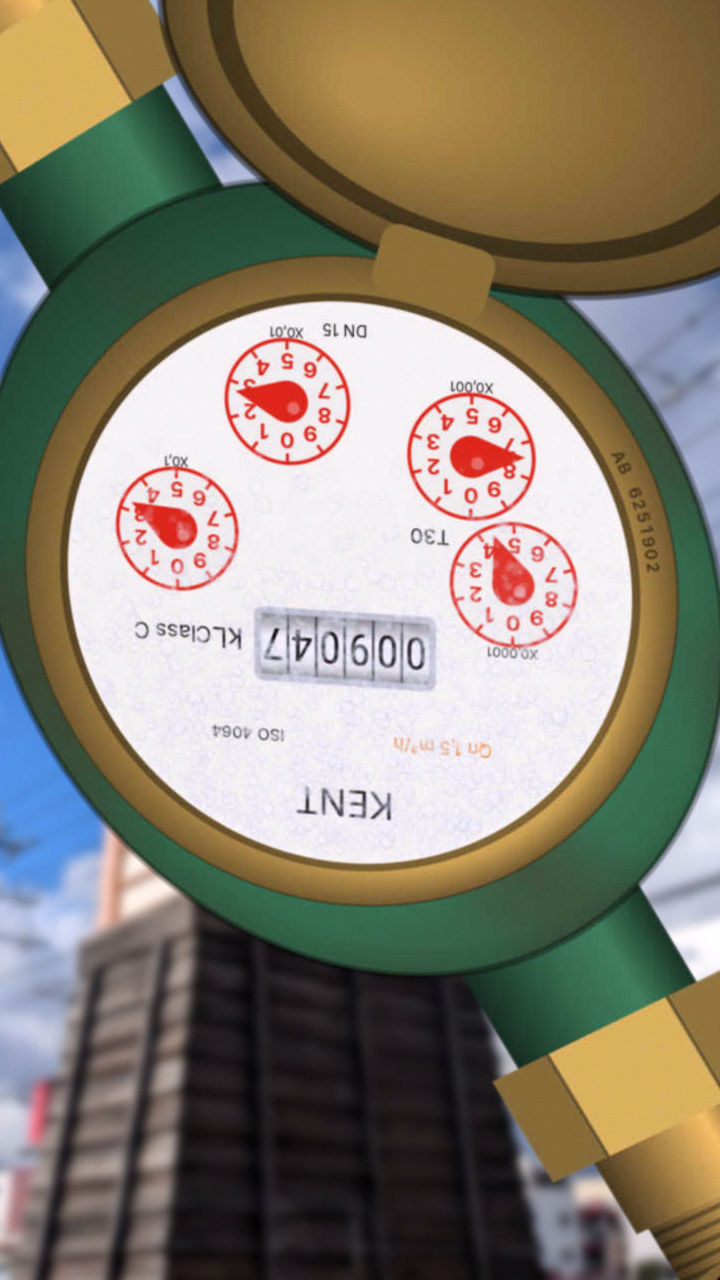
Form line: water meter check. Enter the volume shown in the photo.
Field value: 9047.3274 kL
